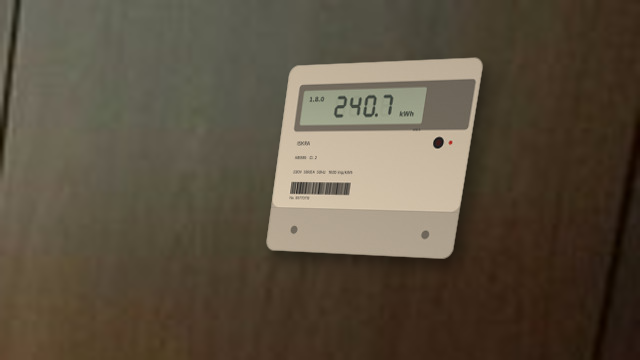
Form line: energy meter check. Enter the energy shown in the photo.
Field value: 240.7 kWh
